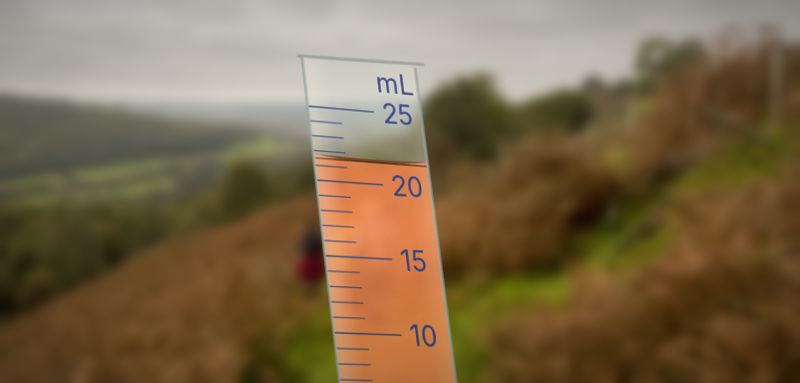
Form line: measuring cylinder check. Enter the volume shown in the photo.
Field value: 21.5 mL
